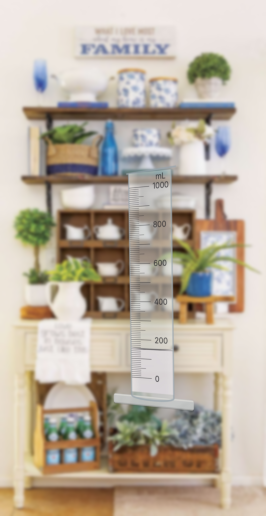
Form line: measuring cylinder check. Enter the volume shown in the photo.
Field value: 150 mL
